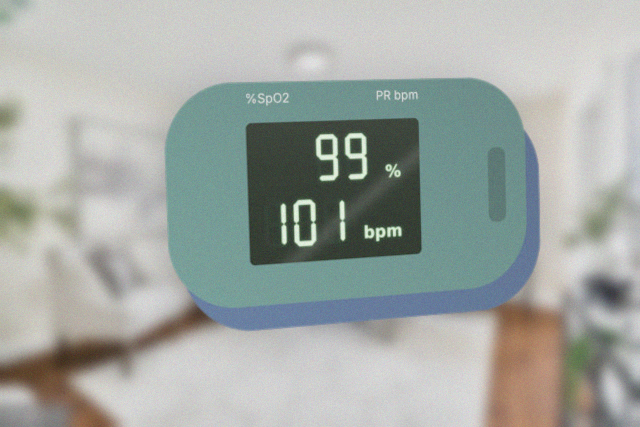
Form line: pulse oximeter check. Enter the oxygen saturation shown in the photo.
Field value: 99 %
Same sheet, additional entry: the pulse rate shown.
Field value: 101 bpm
